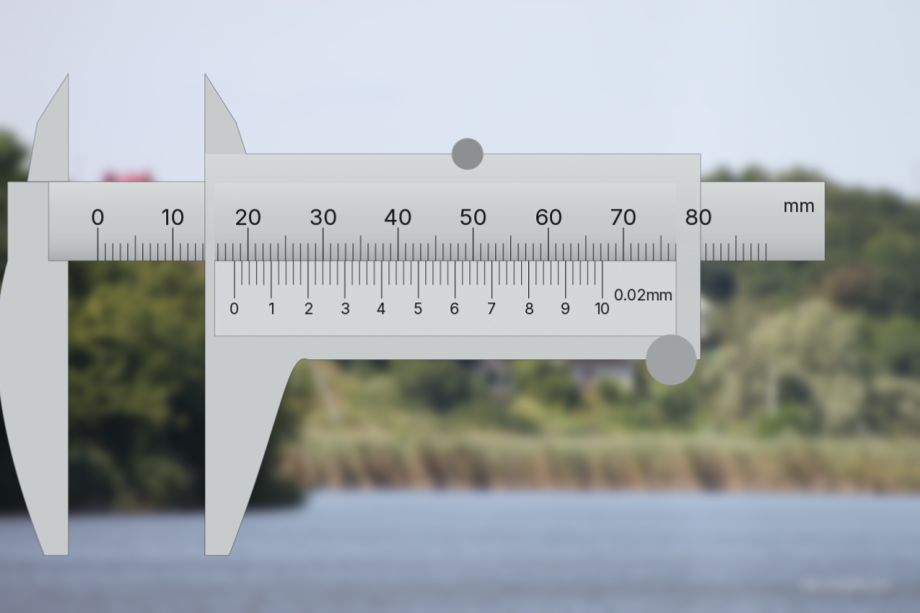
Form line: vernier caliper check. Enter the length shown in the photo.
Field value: 18.2 mm
